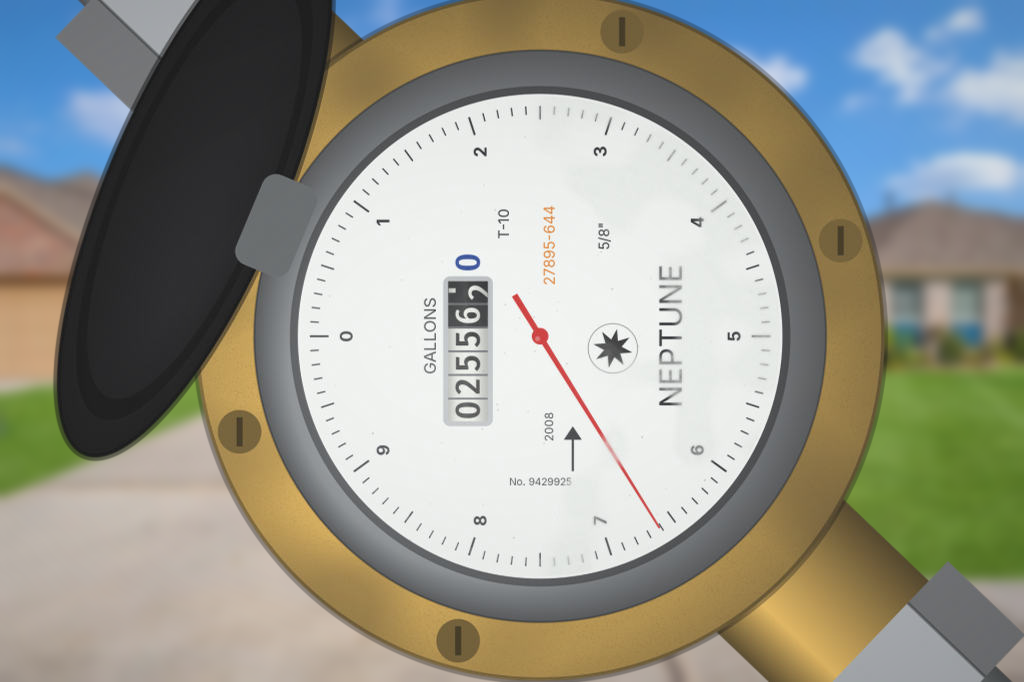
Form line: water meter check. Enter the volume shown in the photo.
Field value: 255616.6 gal
